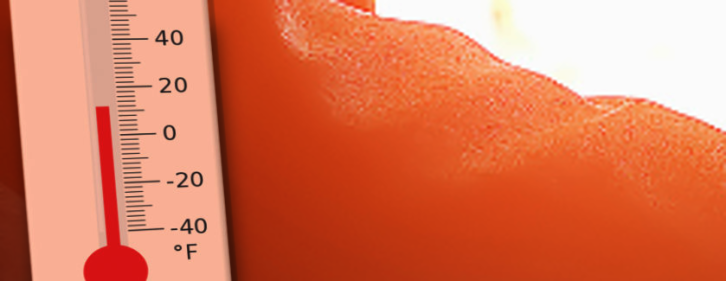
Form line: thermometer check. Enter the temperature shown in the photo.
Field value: 12 °F
